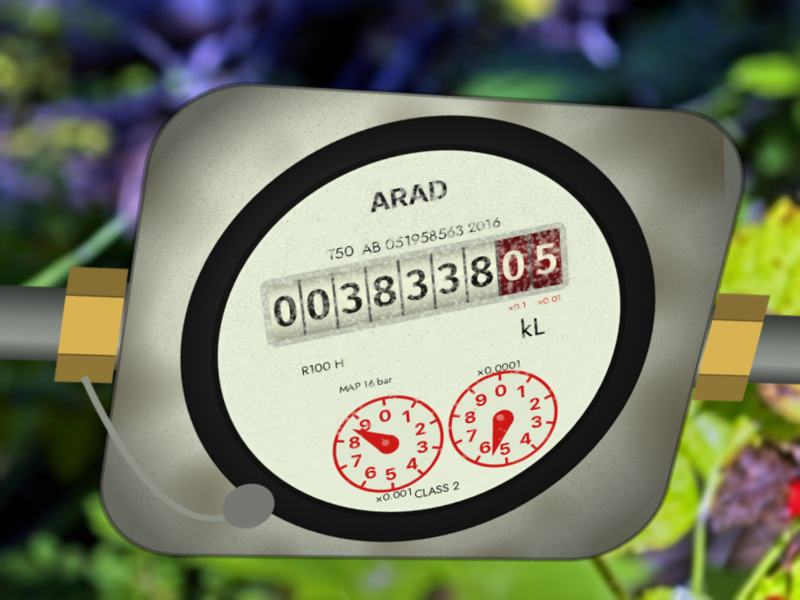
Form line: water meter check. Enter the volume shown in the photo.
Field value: 38338.0585 kL
